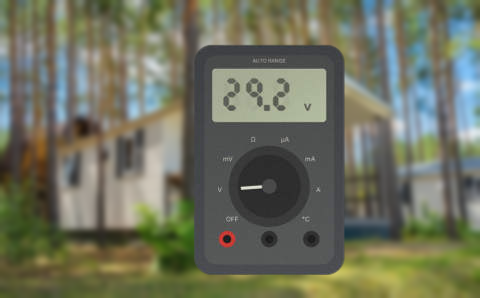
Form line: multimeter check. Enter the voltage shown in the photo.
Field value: 29.2 V
